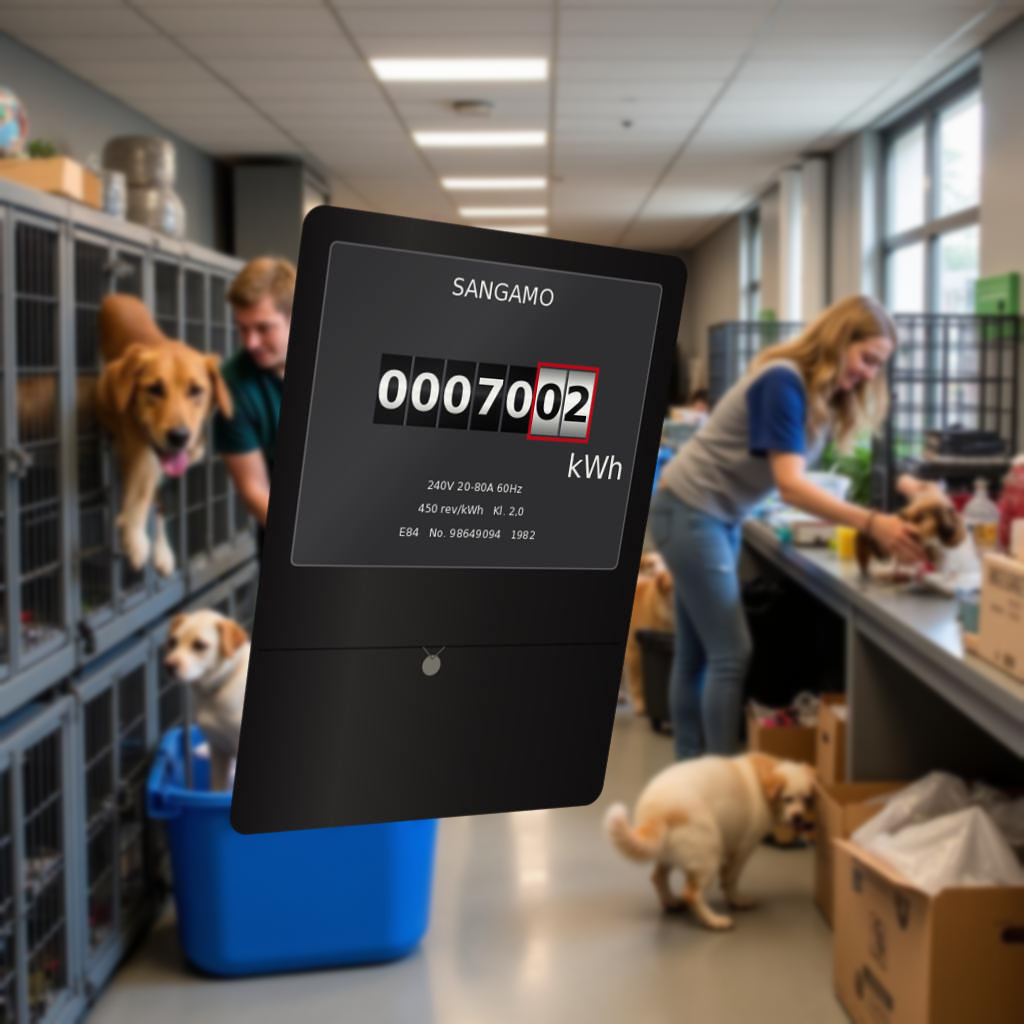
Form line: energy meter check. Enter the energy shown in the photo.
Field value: 70.02 kWh
